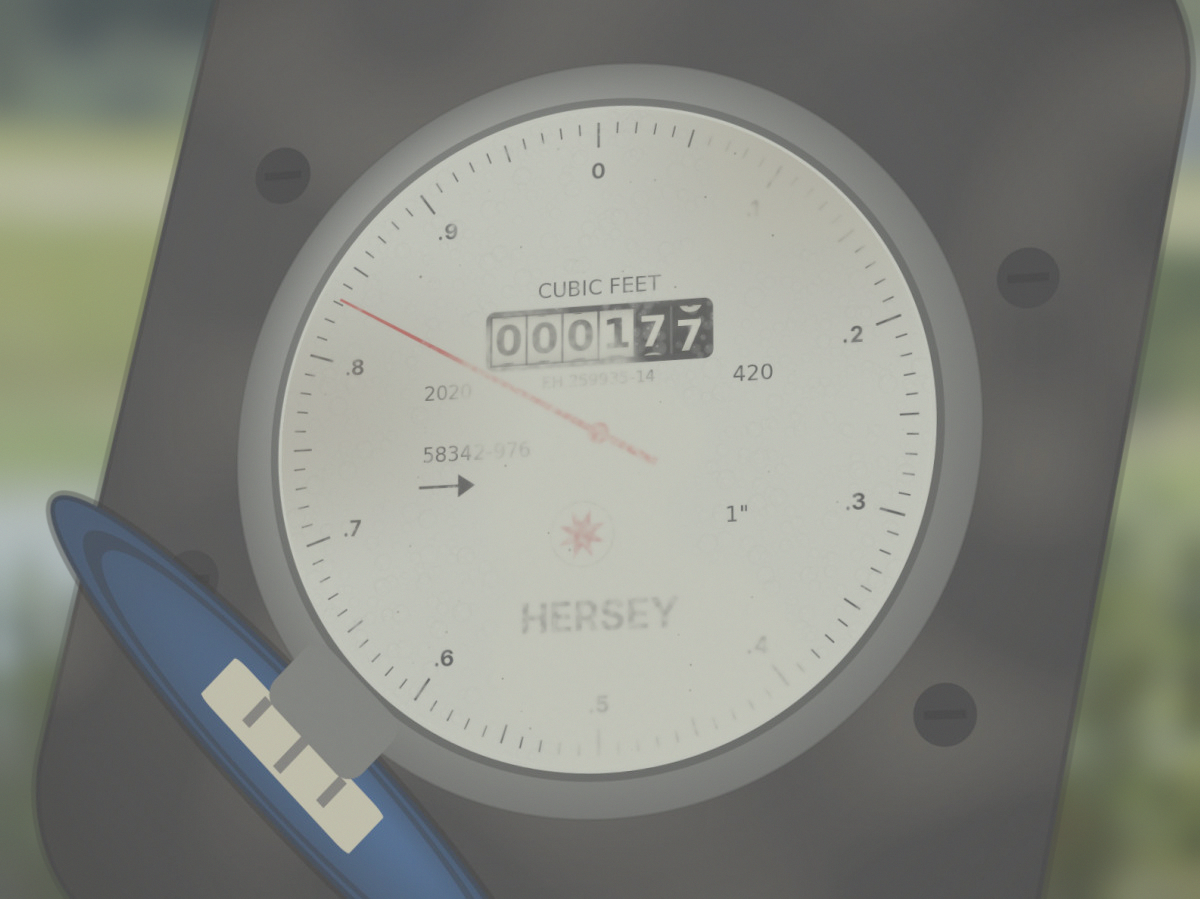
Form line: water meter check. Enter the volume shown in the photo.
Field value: 176.83 ft³
